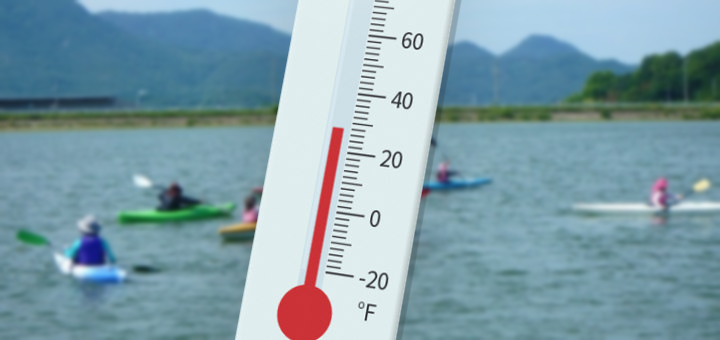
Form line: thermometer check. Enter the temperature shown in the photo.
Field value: 28 °F
